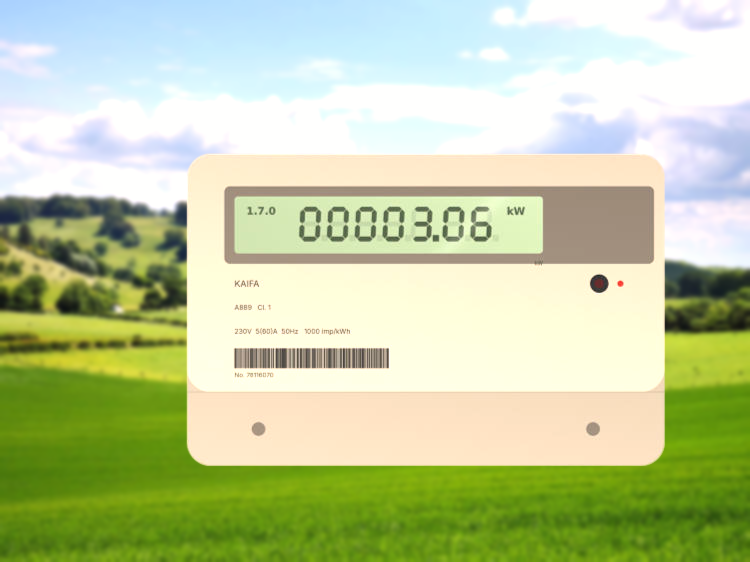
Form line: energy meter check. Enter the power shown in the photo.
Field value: 3.06 kW
